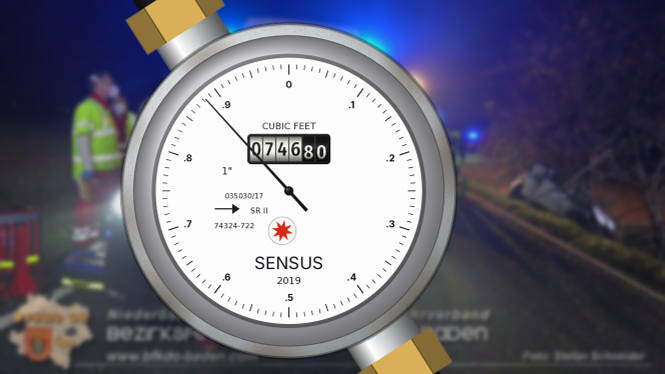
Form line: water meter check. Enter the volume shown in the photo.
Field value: 74679.88 ft³
